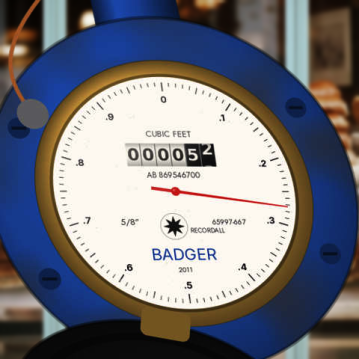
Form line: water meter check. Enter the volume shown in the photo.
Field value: 52.27 ft³
